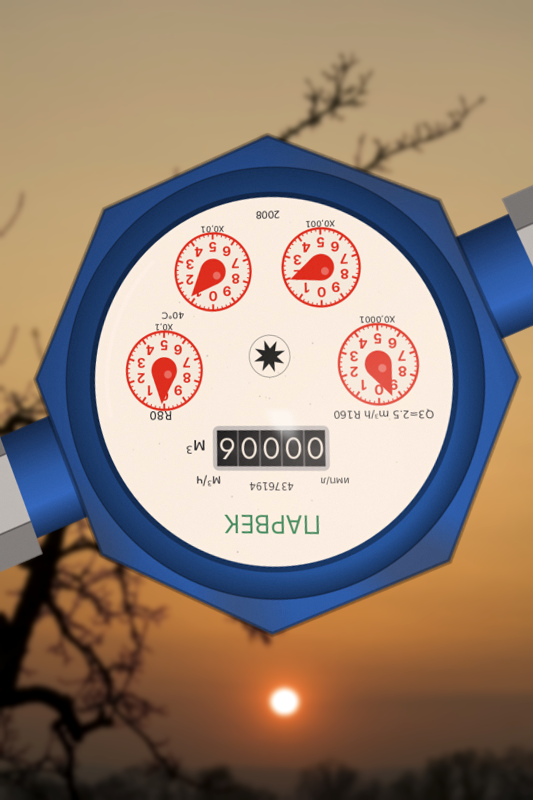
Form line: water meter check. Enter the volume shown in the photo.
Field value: 6.0119 m³
